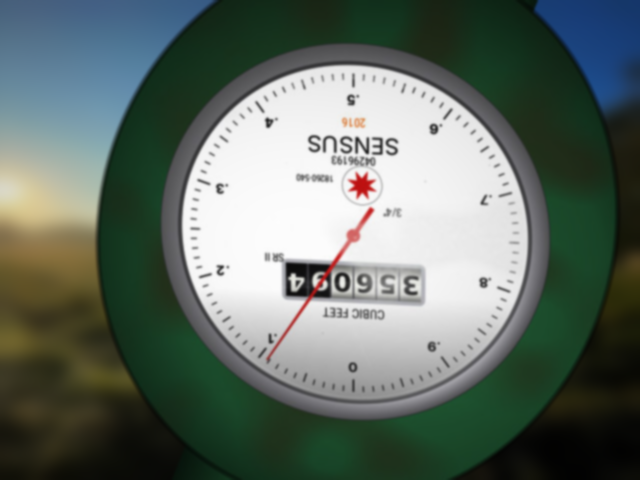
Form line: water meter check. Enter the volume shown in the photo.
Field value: 356094.09 ft³
